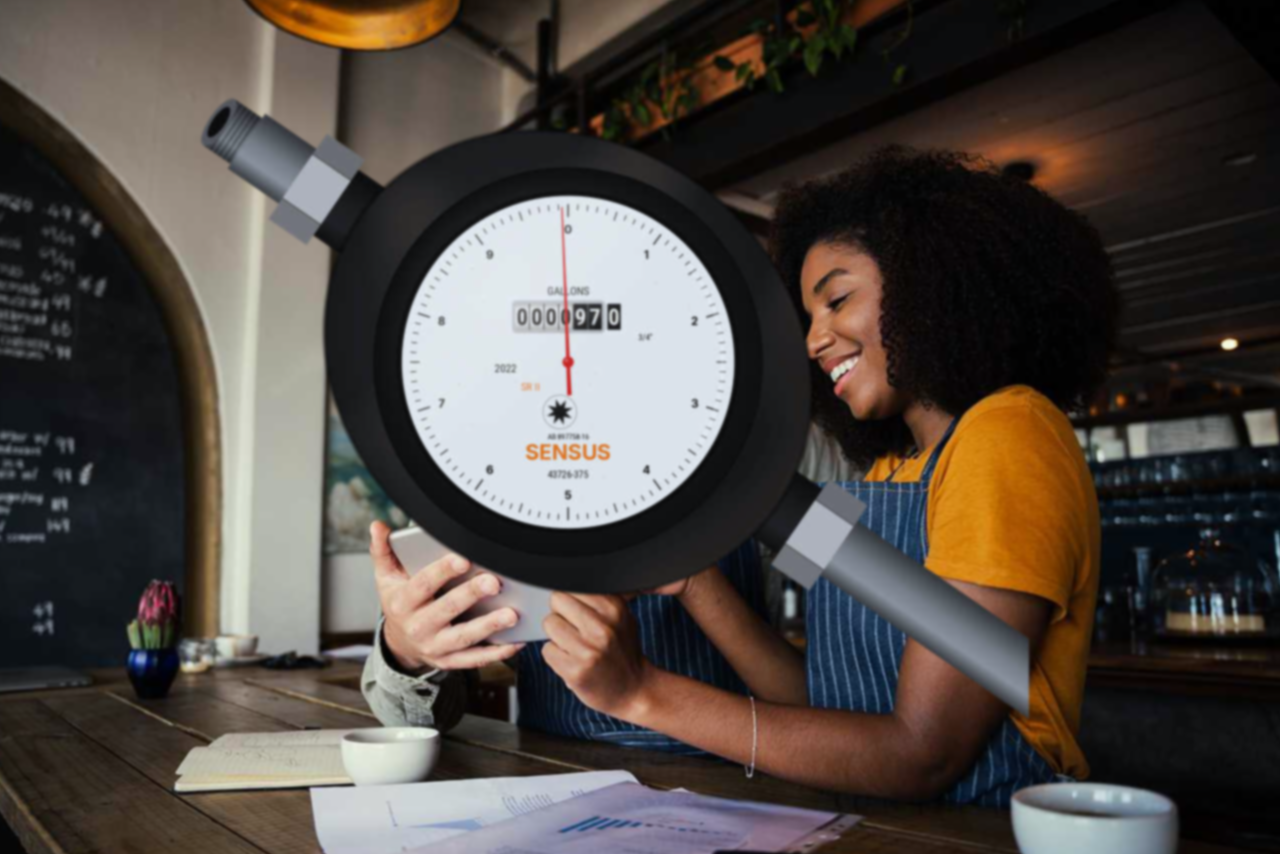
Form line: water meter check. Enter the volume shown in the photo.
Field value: 969.9 gal
